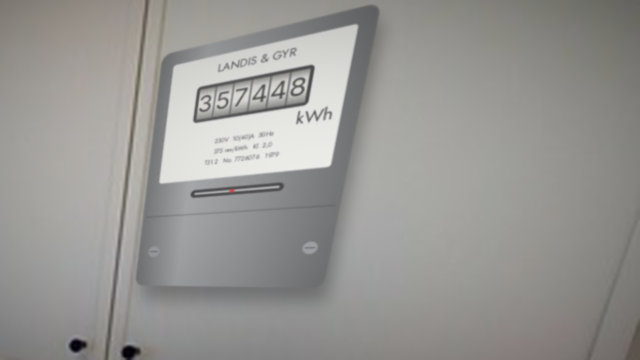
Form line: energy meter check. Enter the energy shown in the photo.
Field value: 357448 kWh
